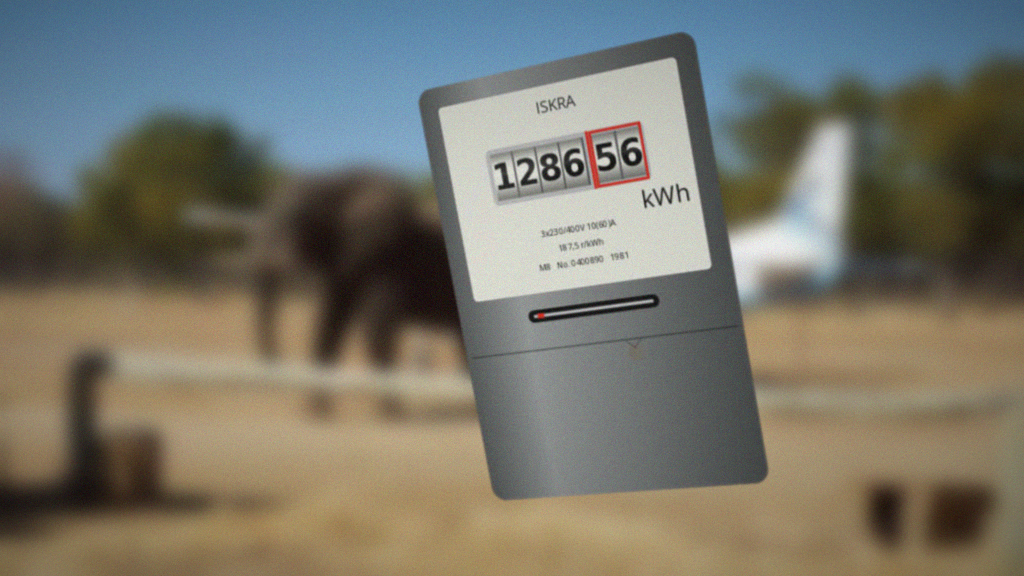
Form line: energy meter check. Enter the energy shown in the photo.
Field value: 1286.56 kWh
